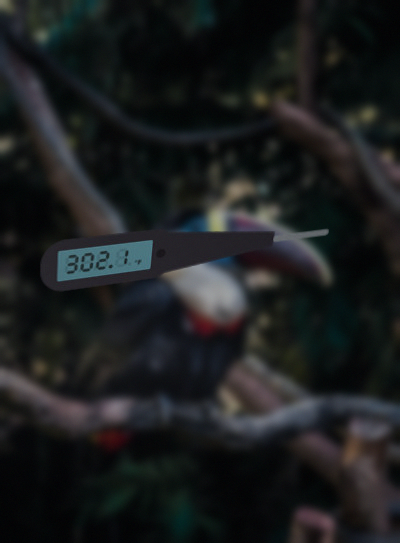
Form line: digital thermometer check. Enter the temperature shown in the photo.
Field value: 302.1 °F
